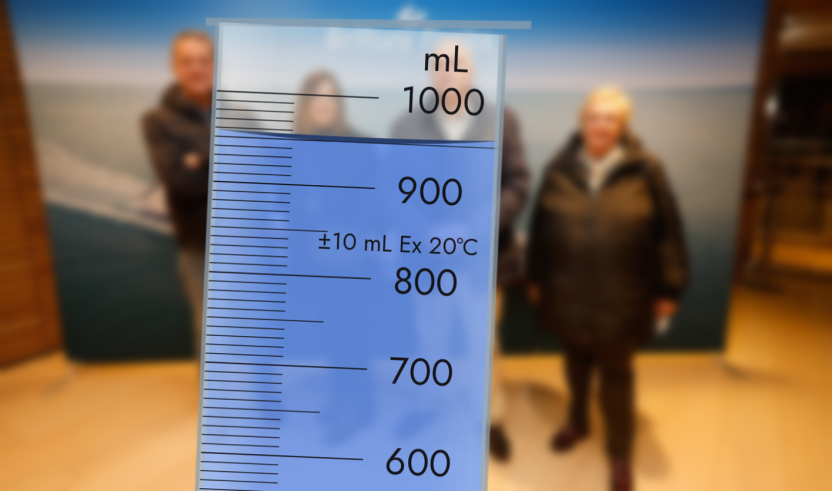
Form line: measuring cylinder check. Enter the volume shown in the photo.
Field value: 950 mL
